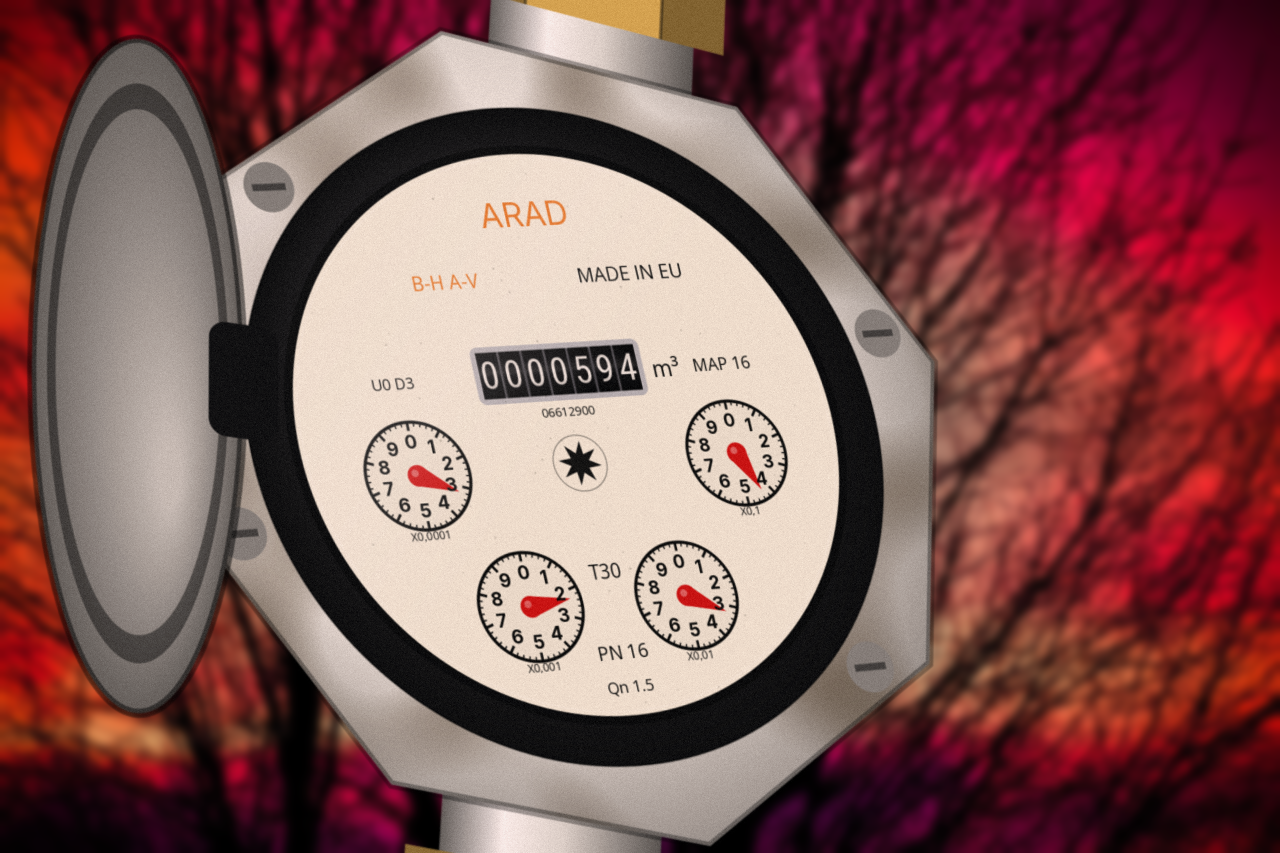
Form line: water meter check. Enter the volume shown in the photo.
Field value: 594.4323 m³
